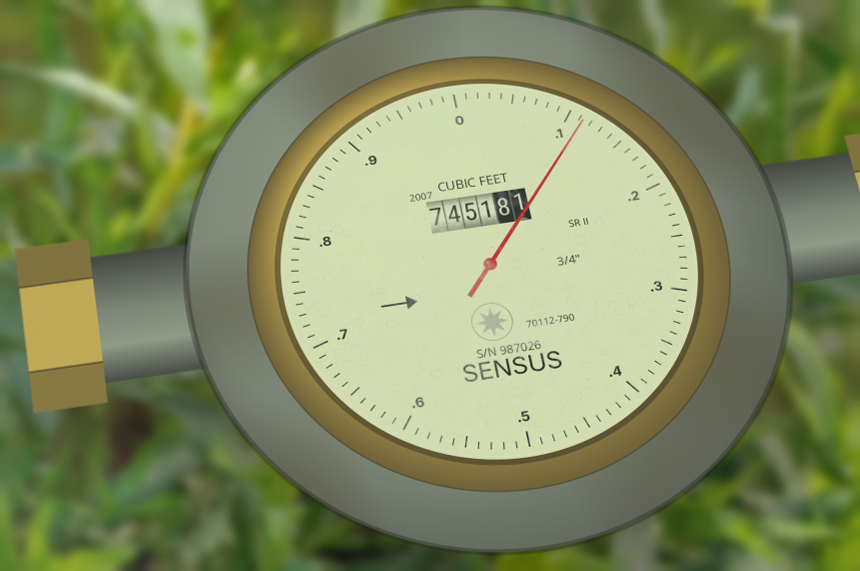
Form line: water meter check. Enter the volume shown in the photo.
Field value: 745181.11 ft³
